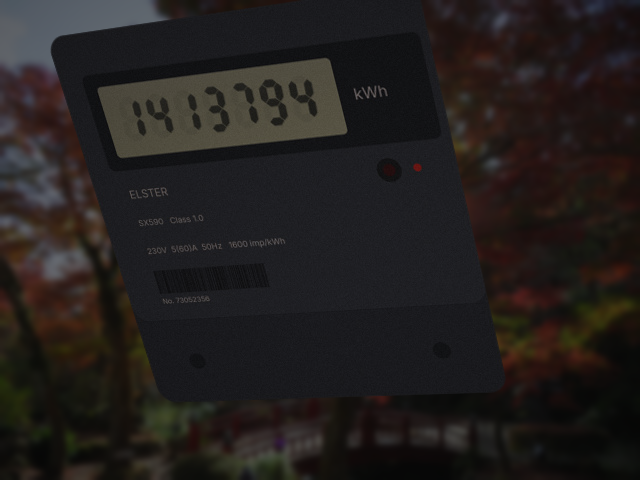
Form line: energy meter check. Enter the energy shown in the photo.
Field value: 1413794 kWh
